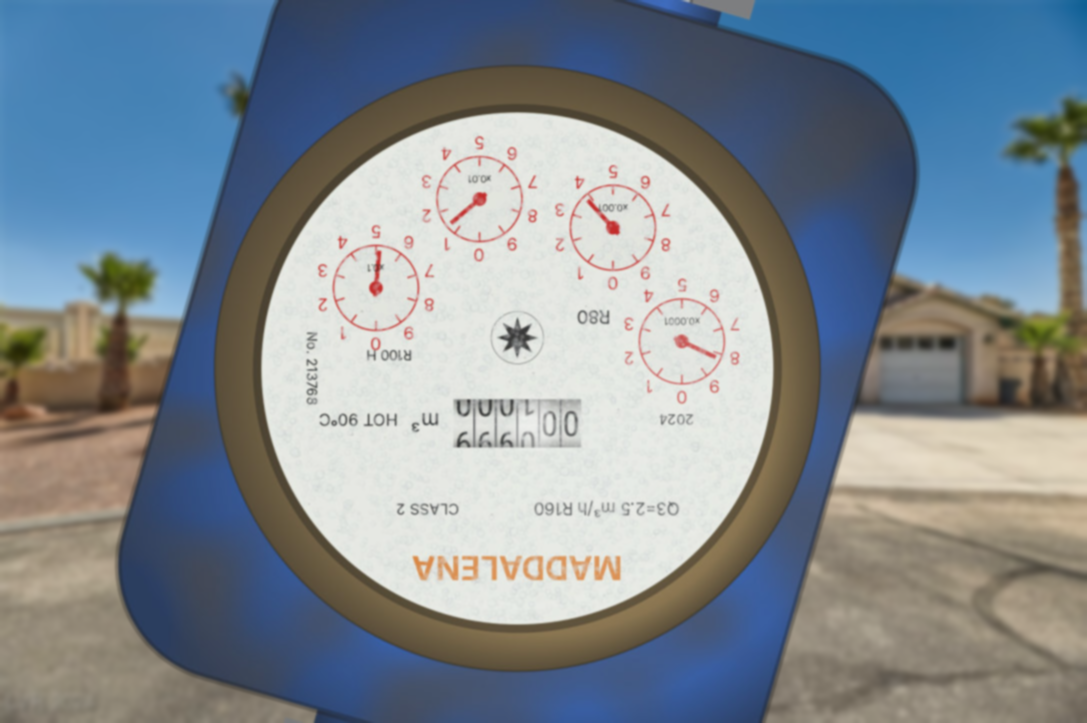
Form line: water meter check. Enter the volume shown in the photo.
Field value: 999.5138 m³
